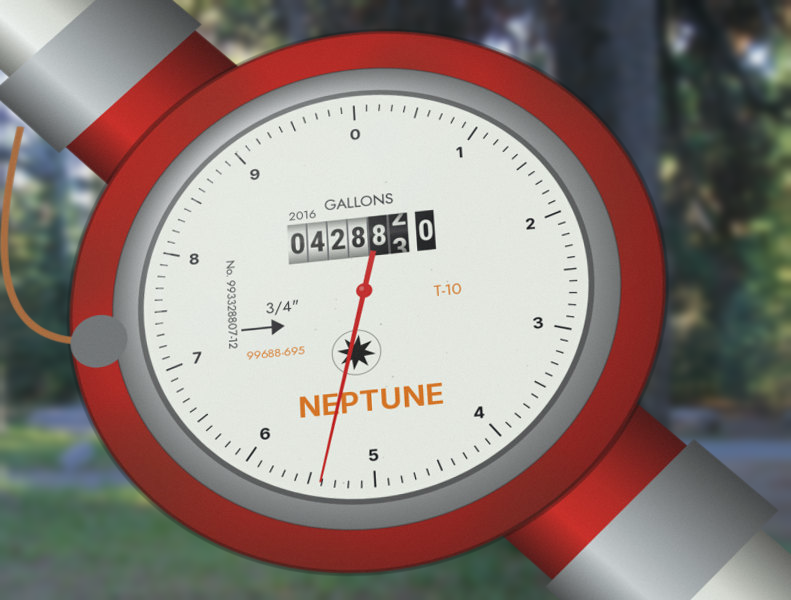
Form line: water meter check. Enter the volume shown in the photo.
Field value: 428825.4 gal
